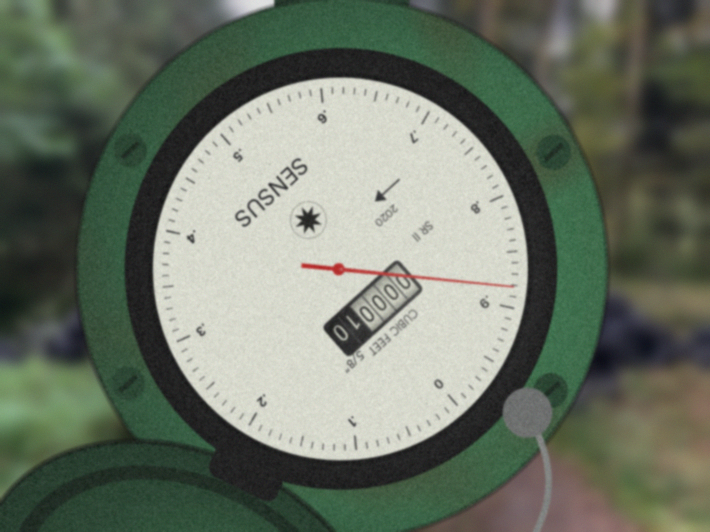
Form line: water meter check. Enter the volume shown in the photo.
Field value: 9.88 ft³
